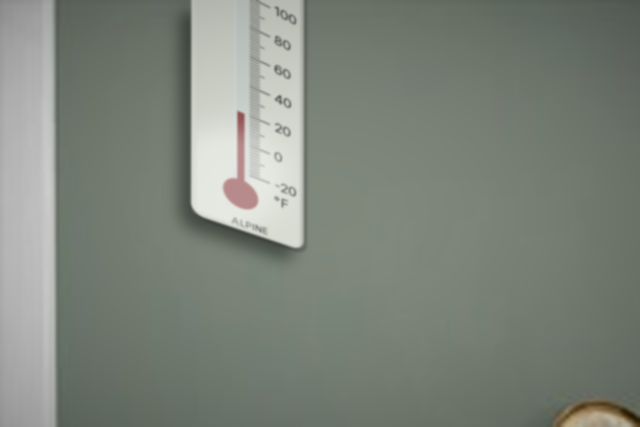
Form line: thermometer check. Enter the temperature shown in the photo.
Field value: 20 °F
